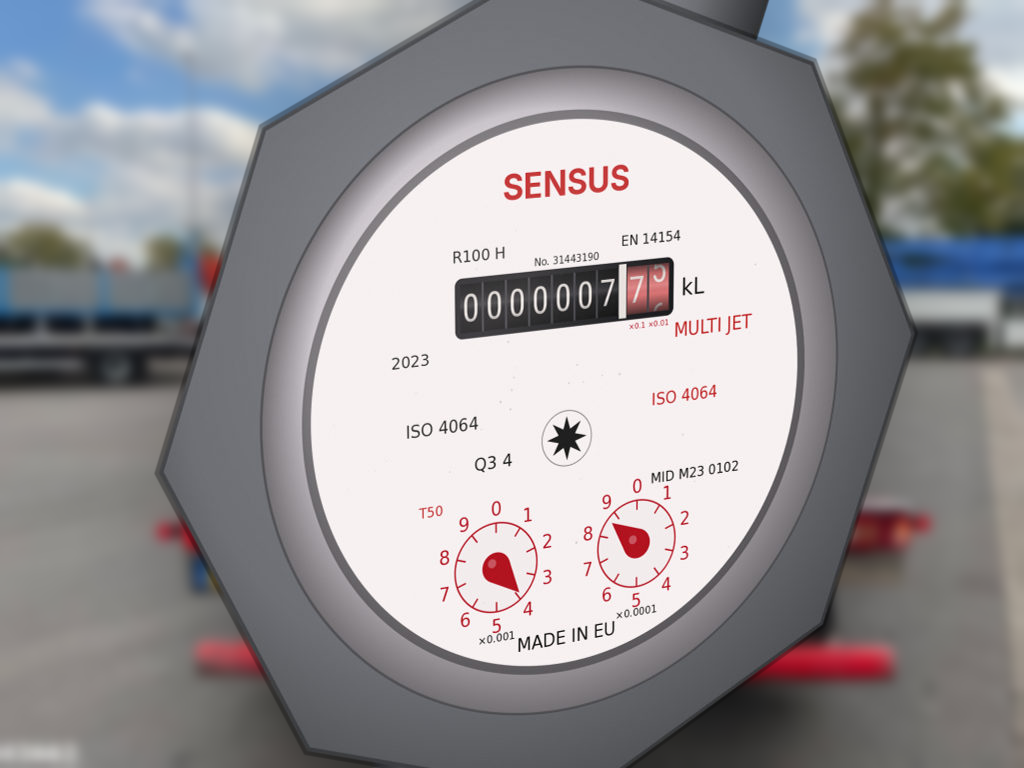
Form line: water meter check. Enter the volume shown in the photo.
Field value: 7.7538 kL
